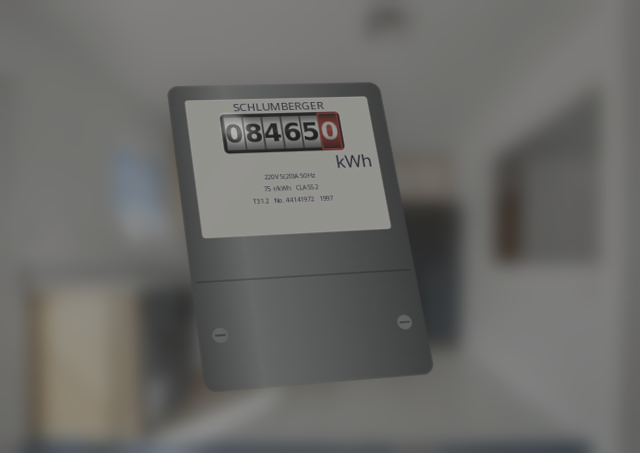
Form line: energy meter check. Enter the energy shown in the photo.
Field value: 8465.0 kWh
